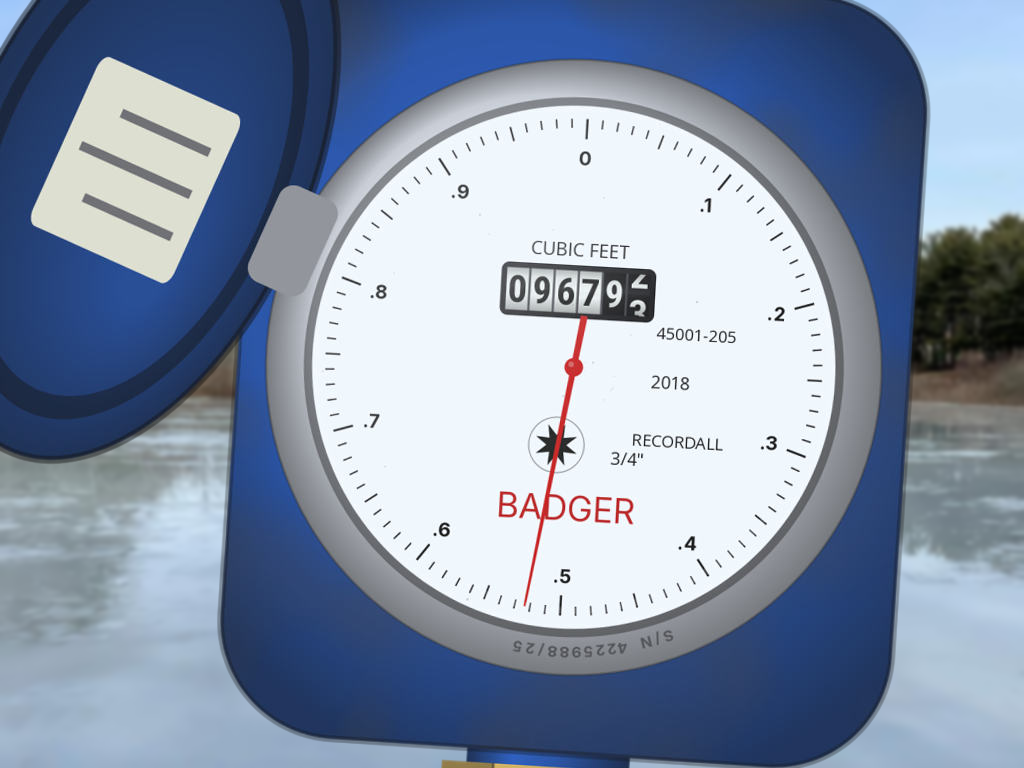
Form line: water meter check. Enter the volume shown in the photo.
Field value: 96792.52 ft³
